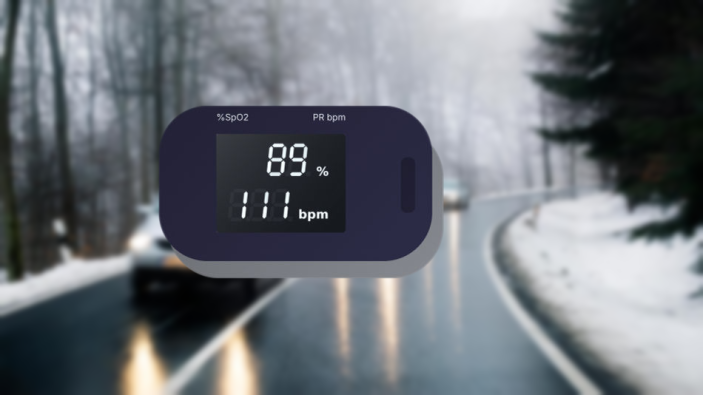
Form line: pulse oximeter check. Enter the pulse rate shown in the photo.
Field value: 111 bpm
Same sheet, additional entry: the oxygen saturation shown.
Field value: 89 %
